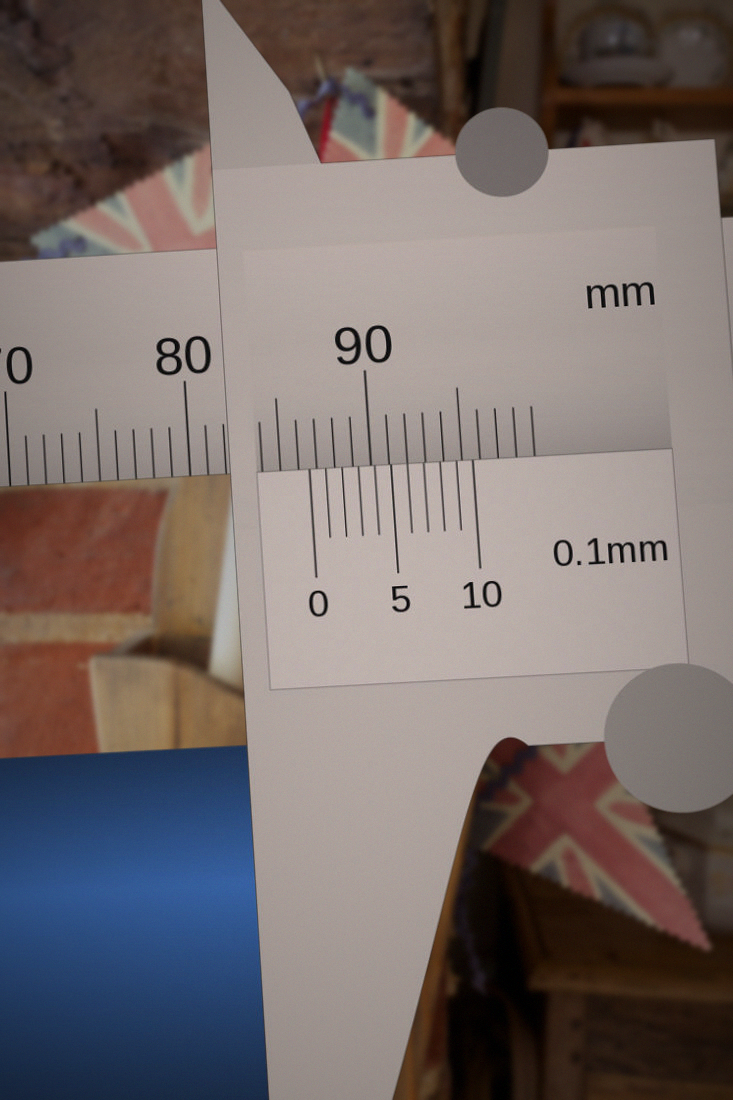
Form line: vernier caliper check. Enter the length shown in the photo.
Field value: 86.6 mm
